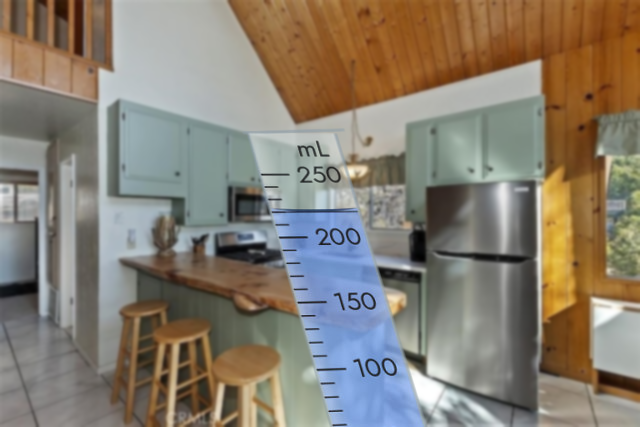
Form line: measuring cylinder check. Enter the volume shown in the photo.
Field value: 220 mL
